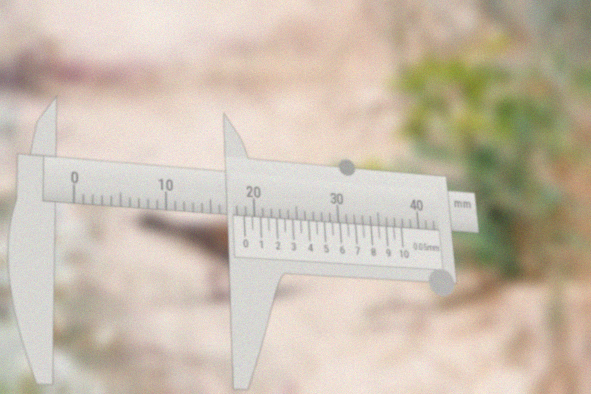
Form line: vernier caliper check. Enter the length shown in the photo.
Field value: 18.8 mm
